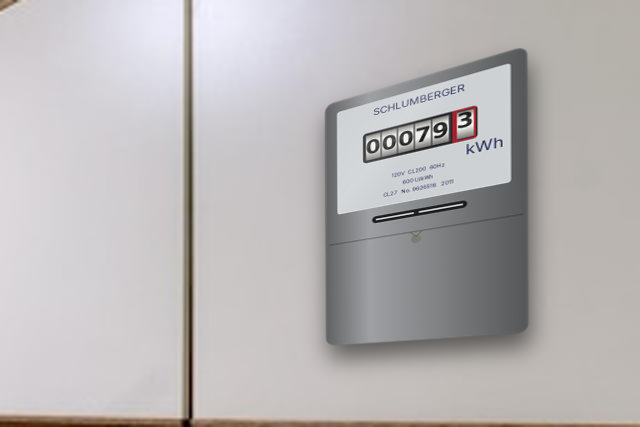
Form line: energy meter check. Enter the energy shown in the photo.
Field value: 79.3 kWh
